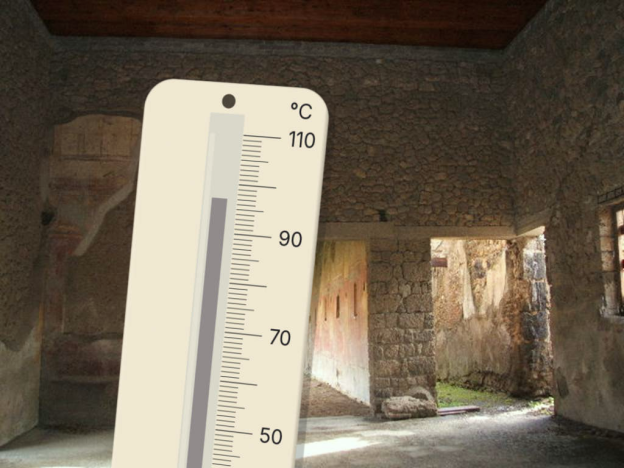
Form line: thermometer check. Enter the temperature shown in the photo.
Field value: 97 °C
